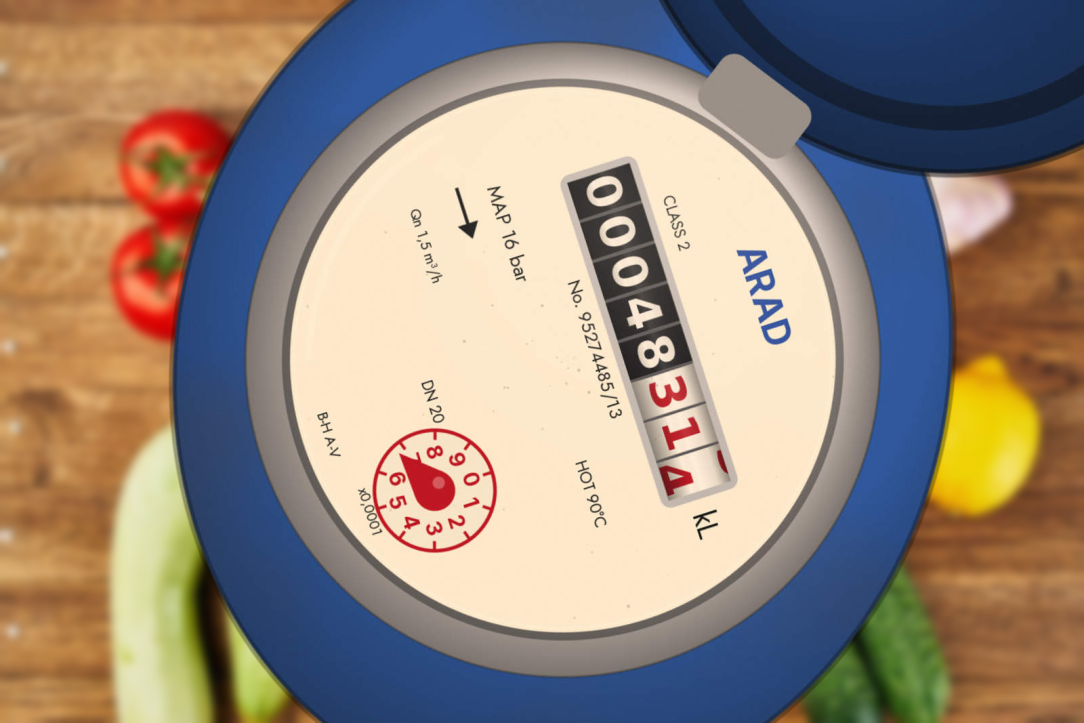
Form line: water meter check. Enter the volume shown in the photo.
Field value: 48.3136 kL
